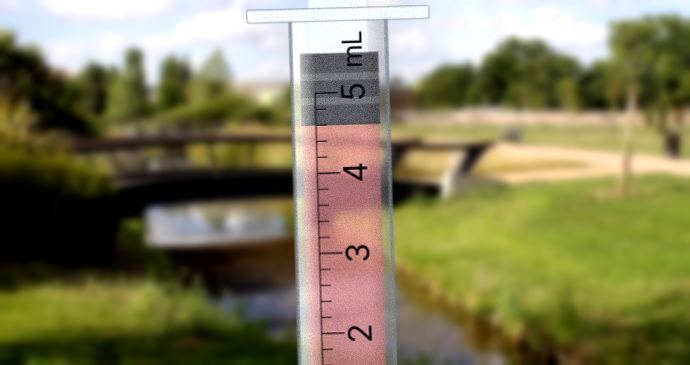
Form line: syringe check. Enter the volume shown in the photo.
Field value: 4.6 mL
